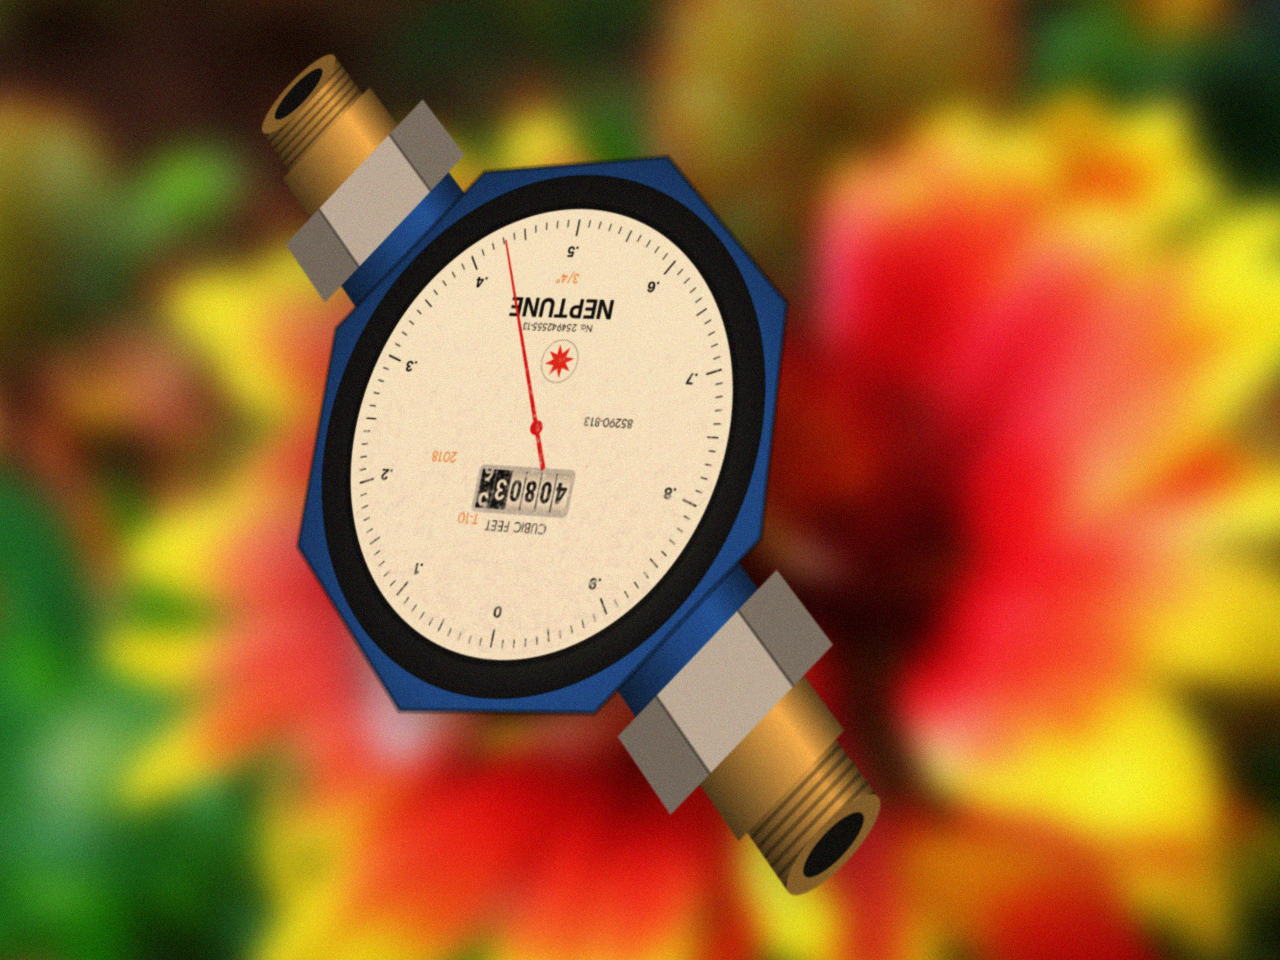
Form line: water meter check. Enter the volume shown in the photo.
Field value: 408035.43 ft³
